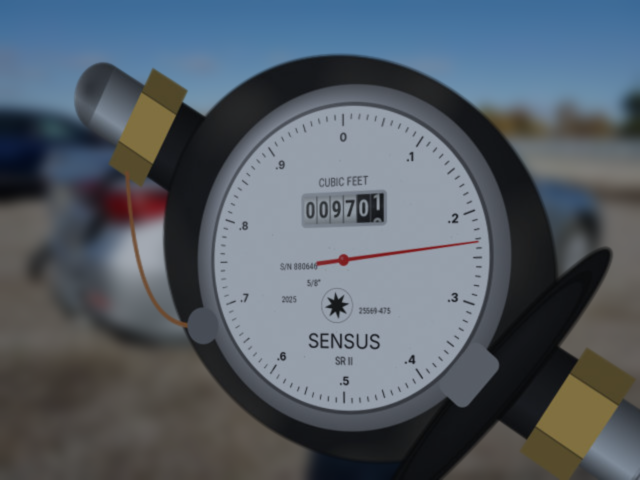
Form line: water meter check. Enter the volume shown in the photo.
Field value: 9701.23 ft³
